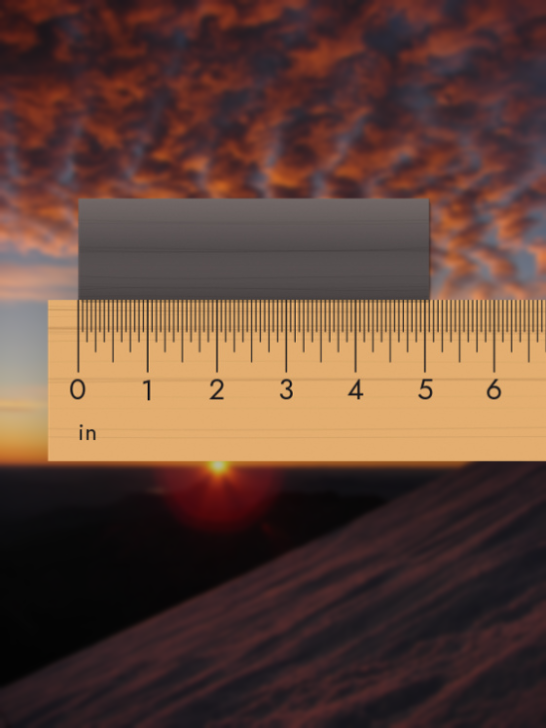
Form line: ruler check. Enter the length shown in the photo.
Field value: 5.0625 in
